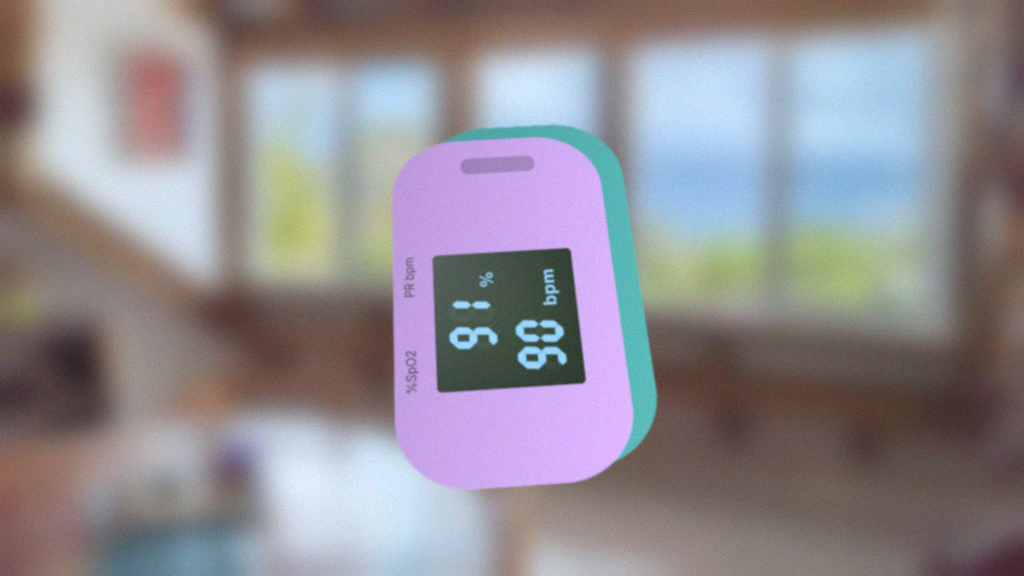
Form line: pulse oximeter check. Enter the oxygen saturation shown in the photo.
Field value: 91 %
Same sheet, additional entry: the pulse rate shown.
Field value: 90 bpm
